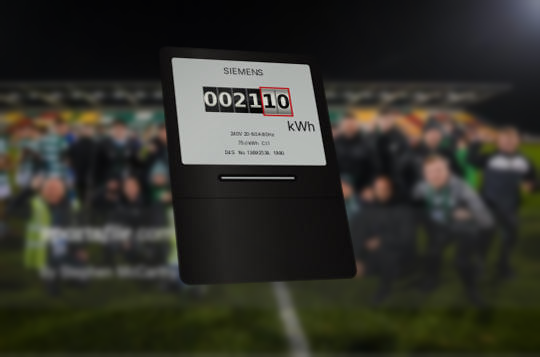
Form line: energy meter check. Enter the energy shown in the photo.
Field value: 21.10 kWh
